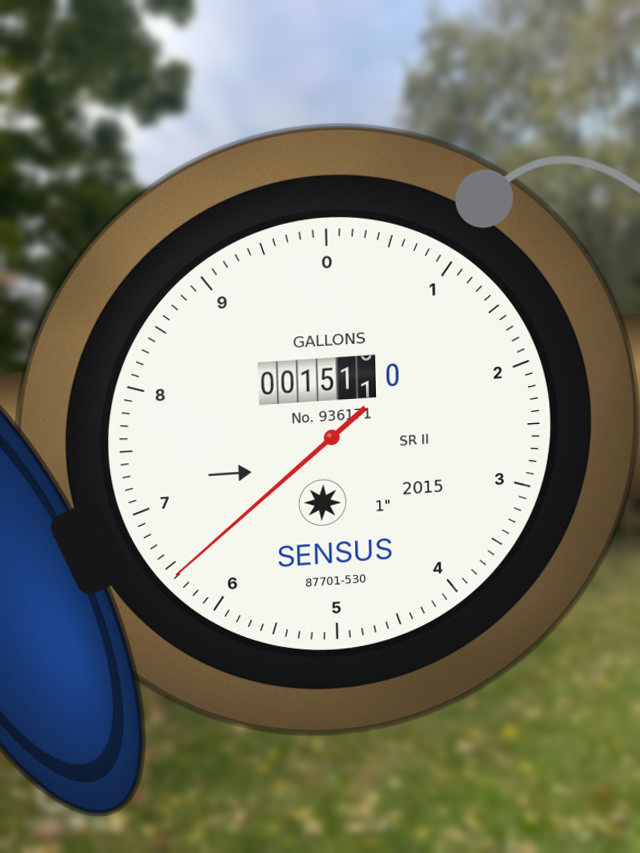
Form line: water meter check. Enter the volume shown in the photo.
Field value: 15106.4 gal
